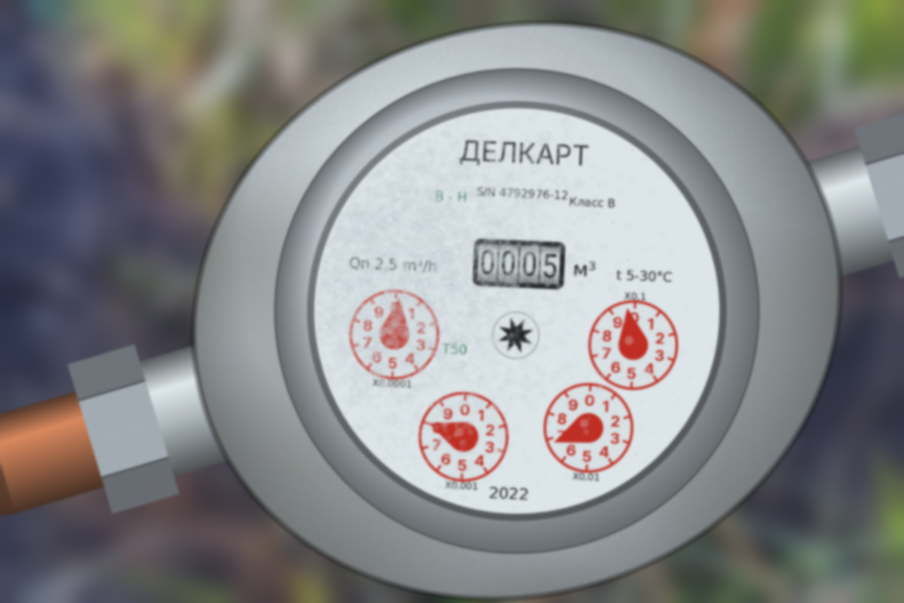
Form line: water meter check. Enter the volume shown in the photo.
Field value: 4.9680 m³
